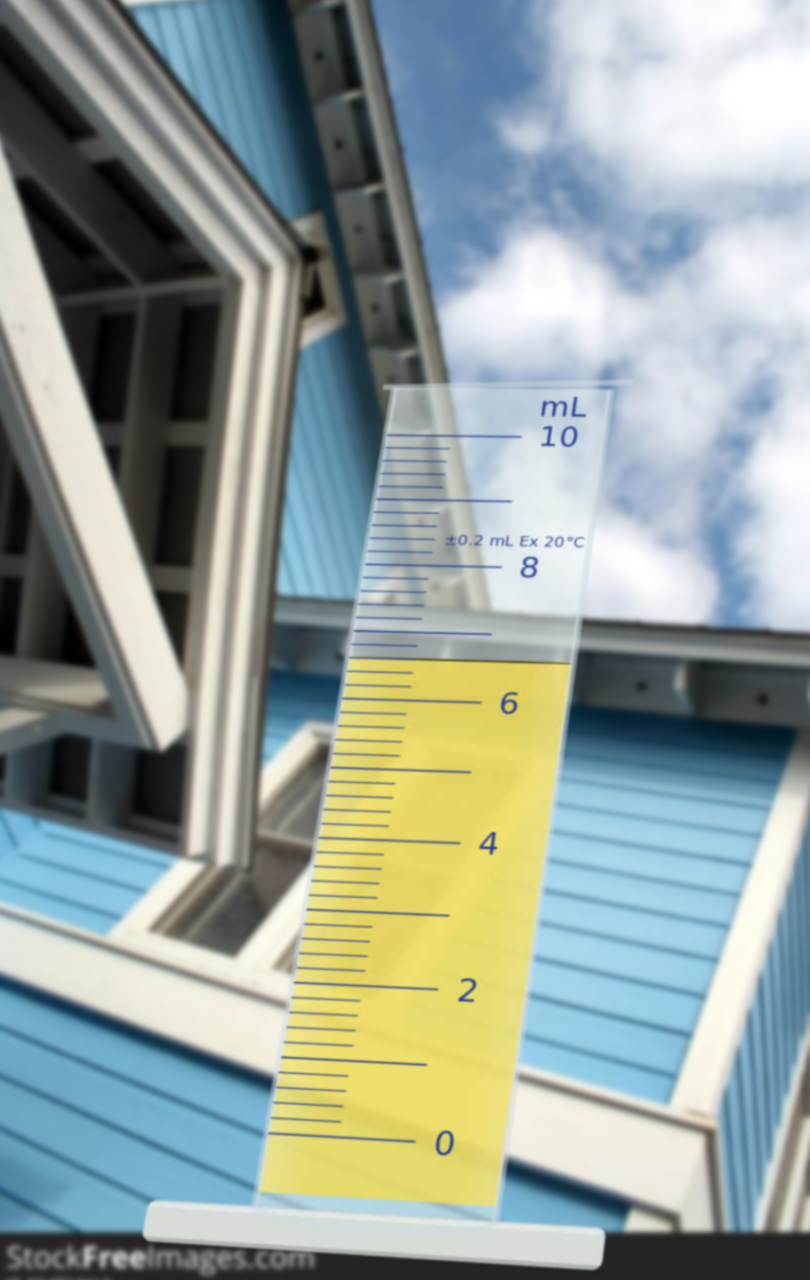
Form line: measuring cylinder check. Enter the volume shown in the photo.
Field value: 6.6 mL
